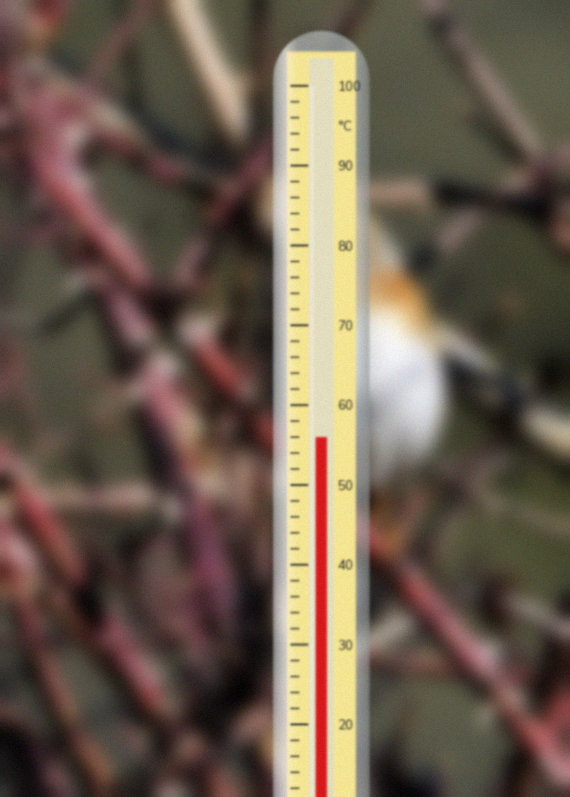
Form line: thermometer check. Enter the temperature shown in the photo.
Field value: 56 °C
